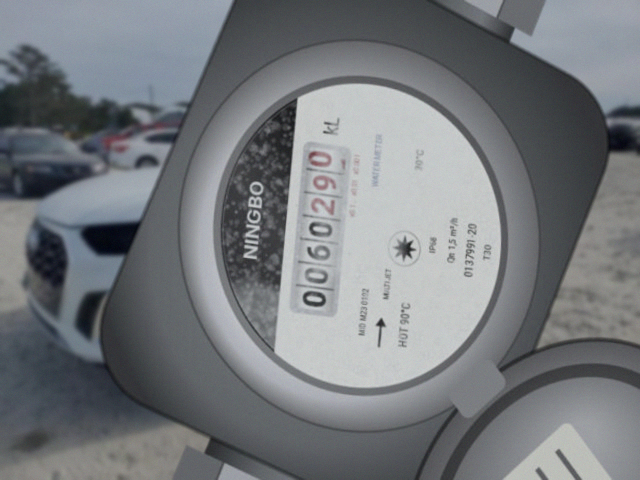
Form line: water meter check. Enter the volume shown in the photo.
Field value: 60.290 kL
